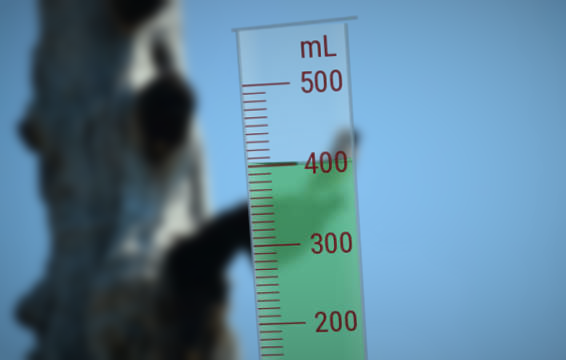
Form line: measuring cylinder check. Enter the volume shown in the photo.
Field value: 400 mL
